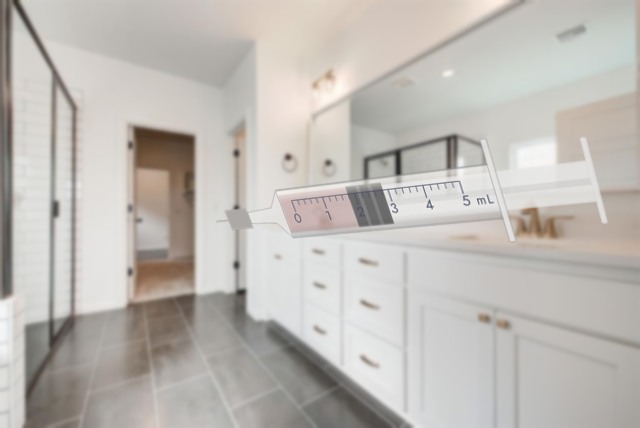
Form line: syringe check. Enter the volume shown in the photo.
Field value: 1.8 mL
